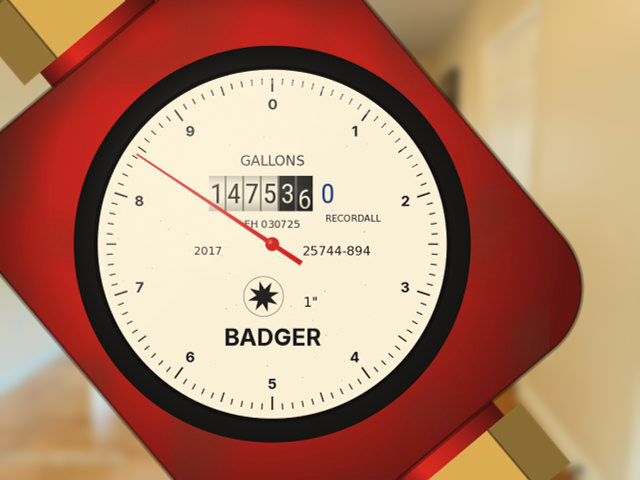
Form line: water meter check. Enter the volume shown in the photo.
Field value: 1475358.4 gal
